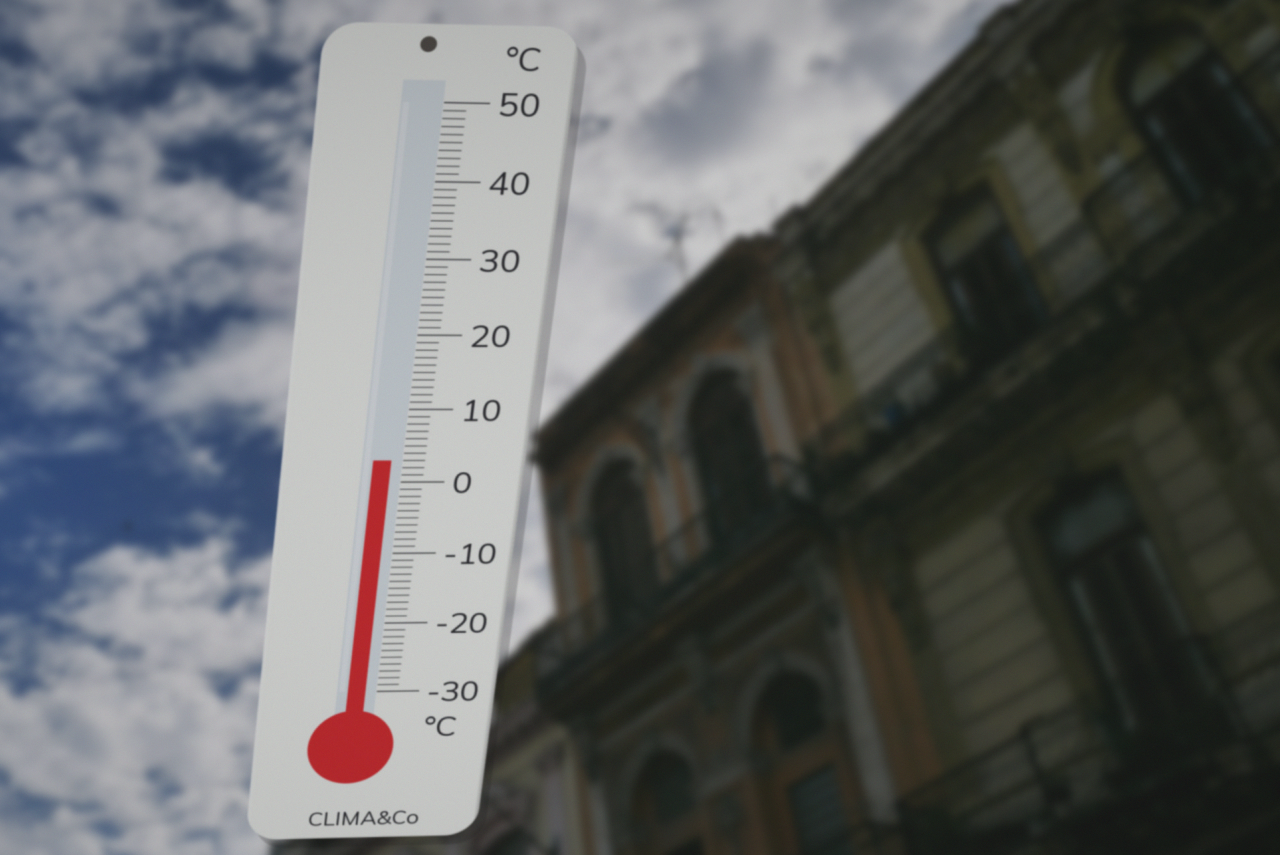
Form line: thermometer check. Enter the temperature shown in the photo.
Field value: 3 °C
